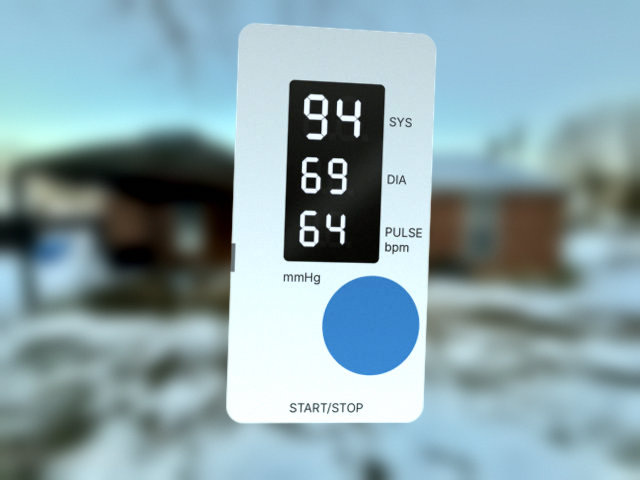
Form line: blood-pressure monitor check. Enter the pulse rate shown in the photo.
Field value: 64 bpm
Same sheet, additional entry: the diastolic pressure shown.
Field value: 69 mmHg
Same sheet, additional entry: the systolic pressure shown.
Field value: 94 mmHg
